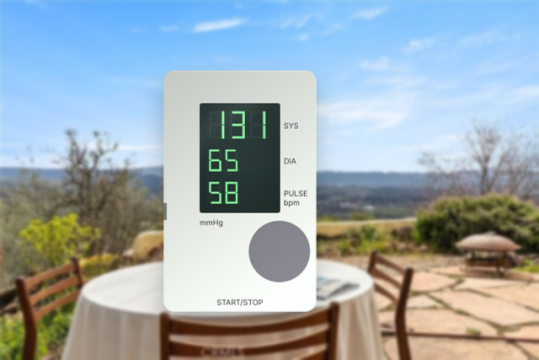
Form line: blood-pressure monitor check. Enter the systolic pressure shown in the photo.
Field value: 131 mmHg
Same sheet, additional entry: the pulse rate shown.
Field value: 58 bpm
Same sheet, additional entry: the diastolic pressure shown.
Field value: 65 mmHg
